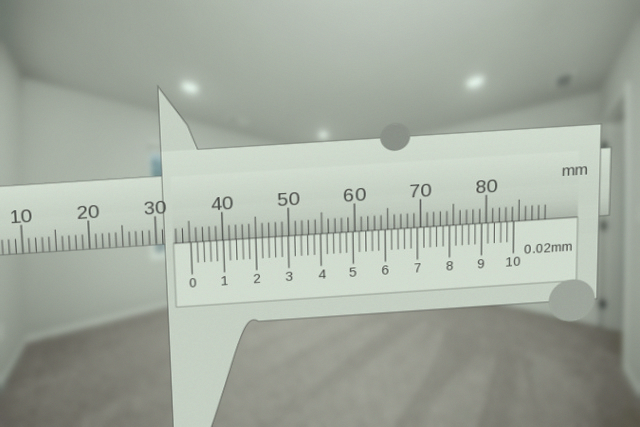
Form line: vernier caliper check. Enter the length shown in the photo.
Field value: 35.2 mm
